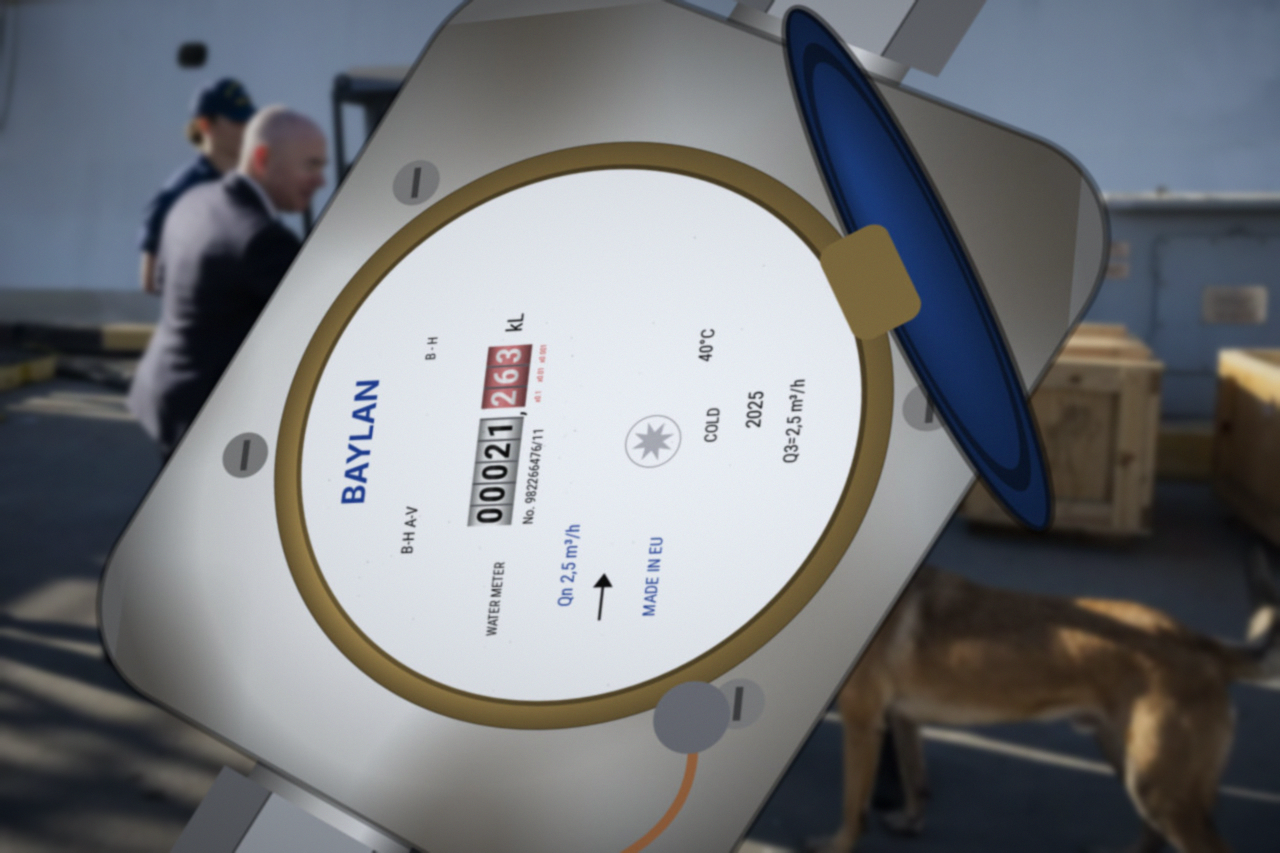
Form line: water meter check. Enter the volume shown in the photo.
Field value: 21.263 kL
